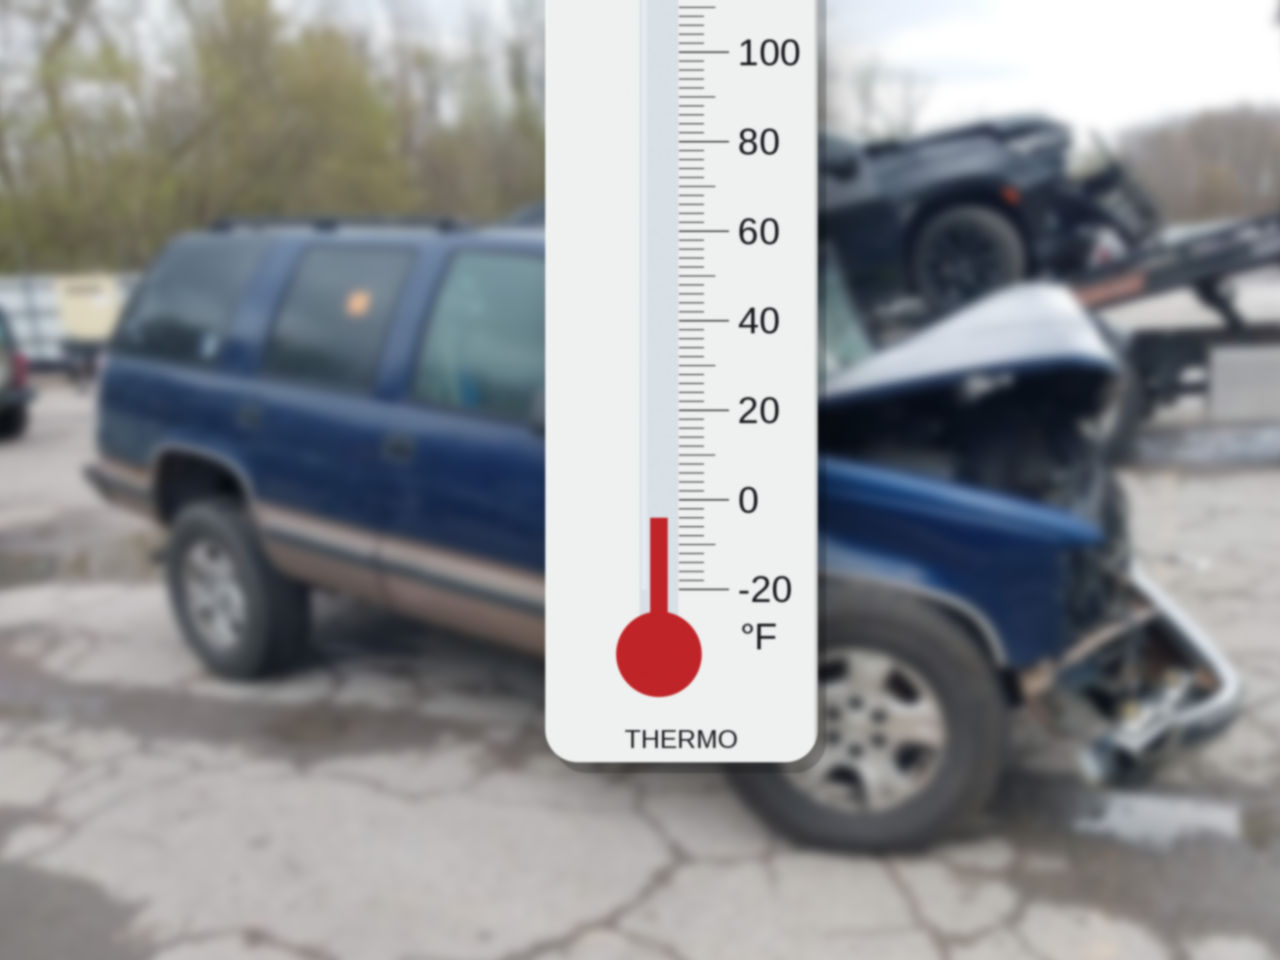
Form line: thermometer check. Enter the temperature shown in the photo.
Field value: -4 °F
